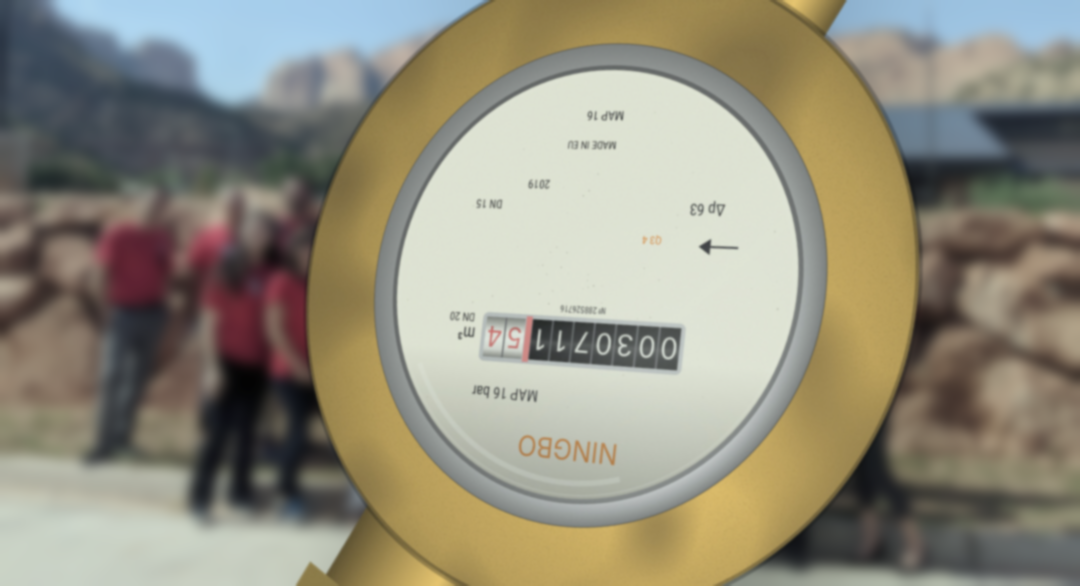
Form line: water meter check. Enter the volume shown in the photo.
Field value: 30711.54 m³
